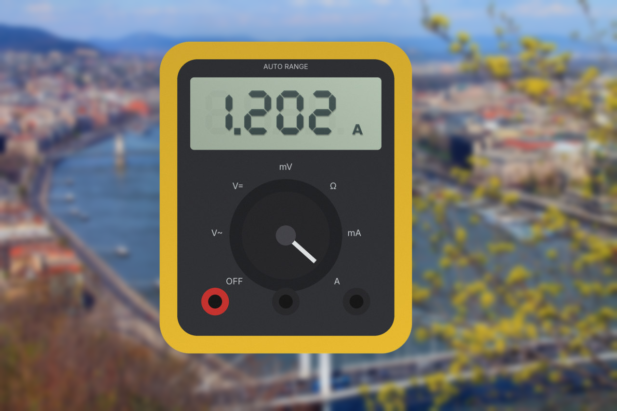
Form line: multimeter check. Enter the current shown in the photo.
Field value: 1.202 A
